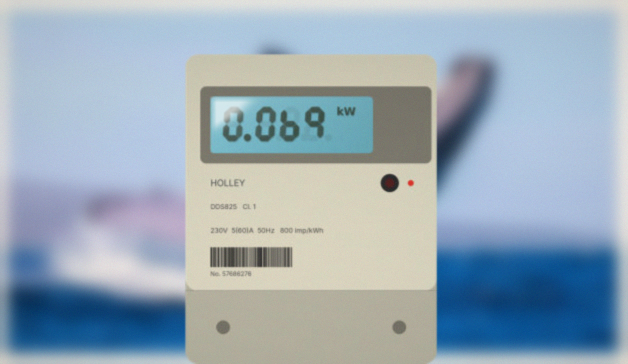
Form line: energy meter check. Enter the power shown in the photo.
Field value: 0.069 kW
